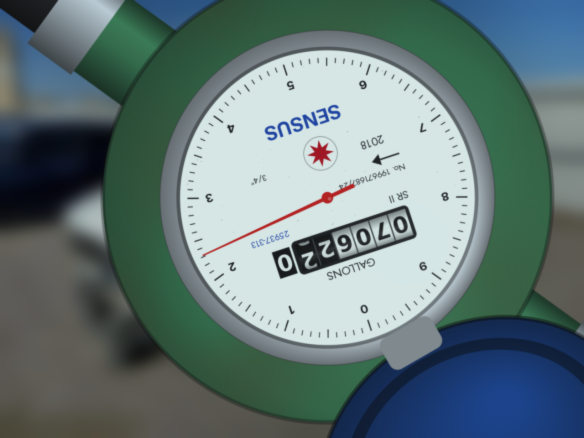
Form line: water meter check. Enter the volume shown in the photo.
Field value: 706222.3 gal
